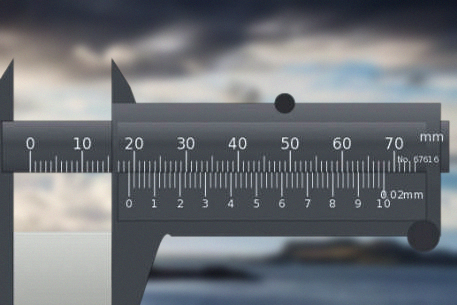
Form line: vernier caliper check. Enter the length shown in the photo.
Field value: 19.0 mm
